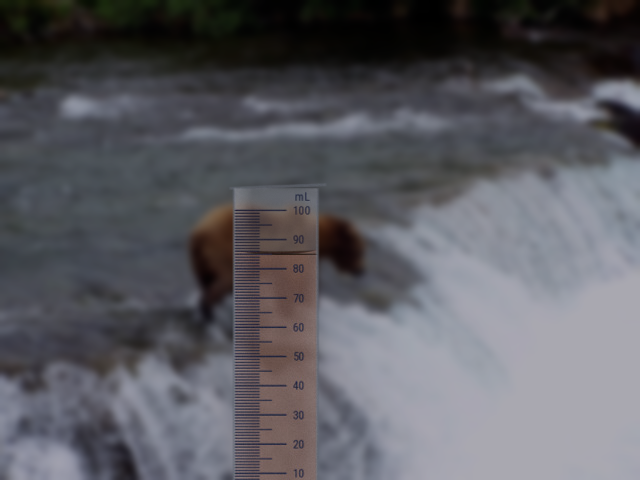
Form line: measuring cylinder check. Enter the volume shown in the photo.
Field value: 85 mL
